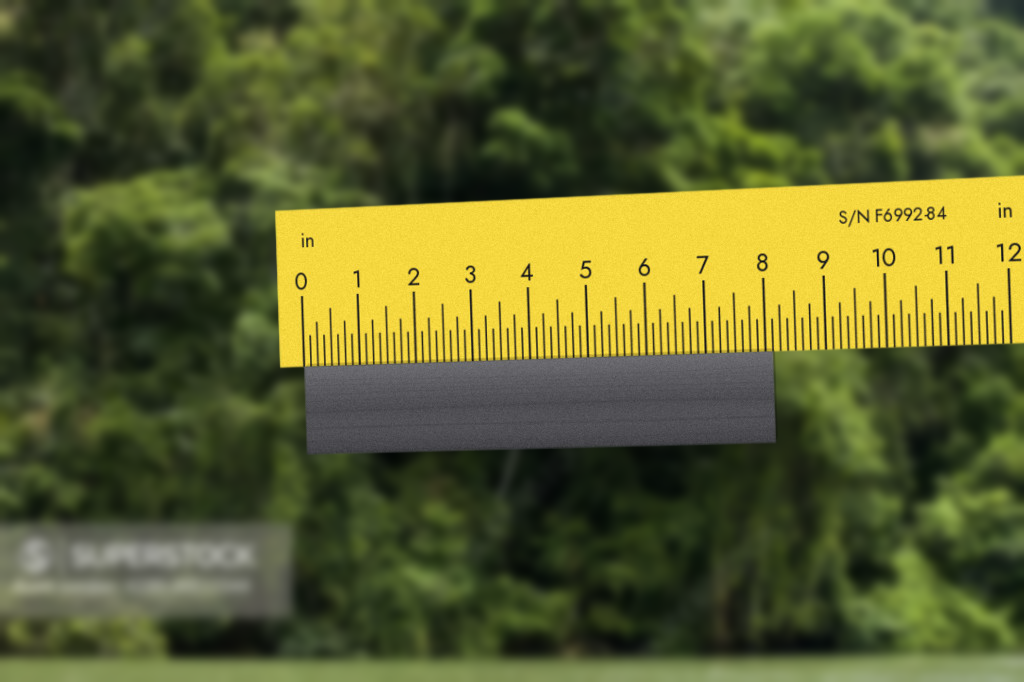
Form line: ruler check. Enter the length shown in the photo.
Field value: 8.125 in
